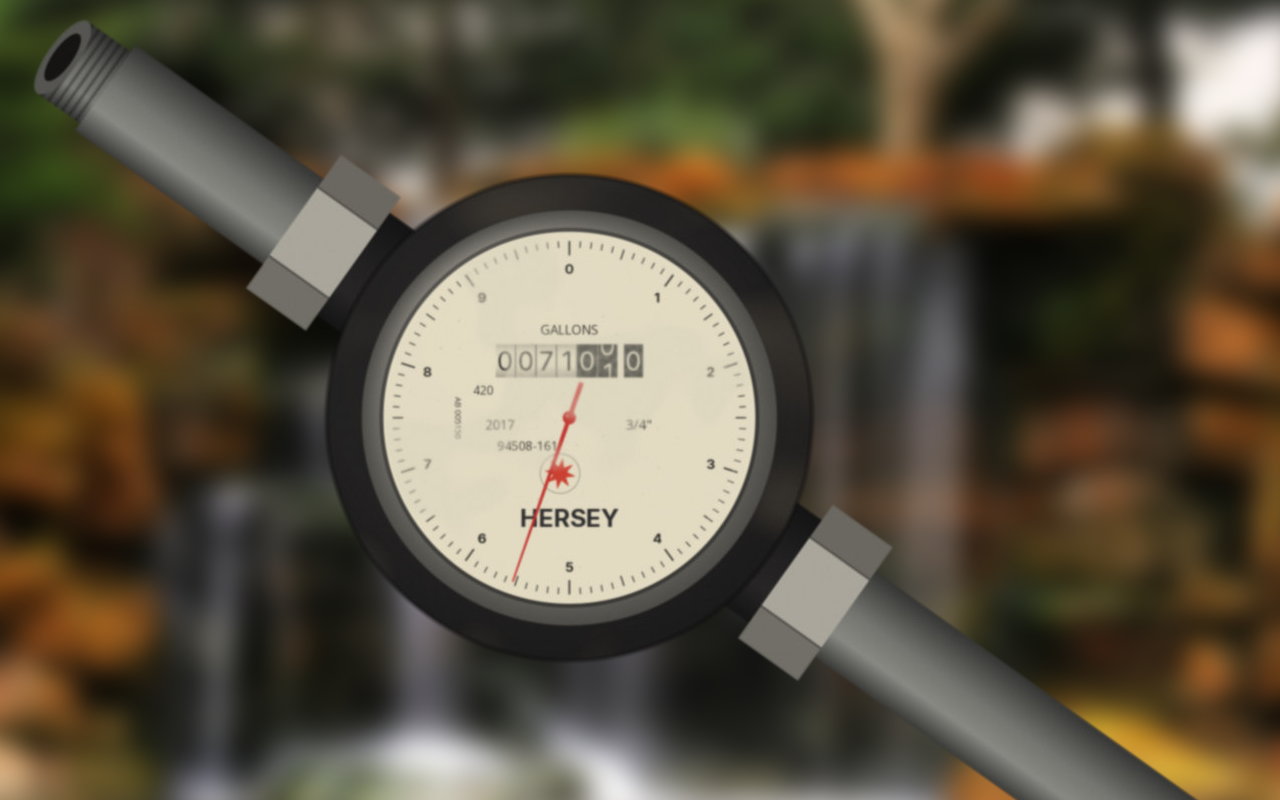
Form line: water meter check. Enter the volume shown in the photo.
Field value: 71005.5 gal
